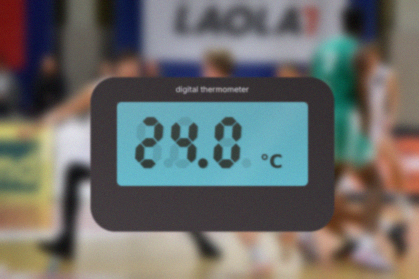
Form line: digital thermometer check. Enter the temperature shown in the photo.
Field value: 24.0 °C
